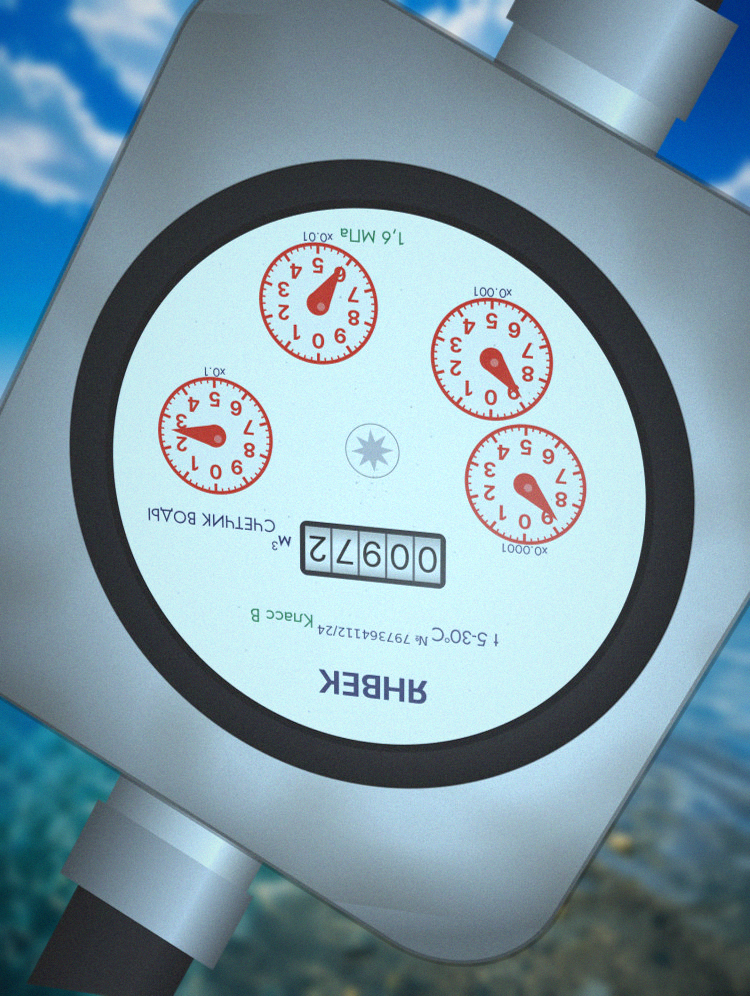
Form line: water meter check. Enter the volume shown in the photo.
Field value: 972.2588 m³
